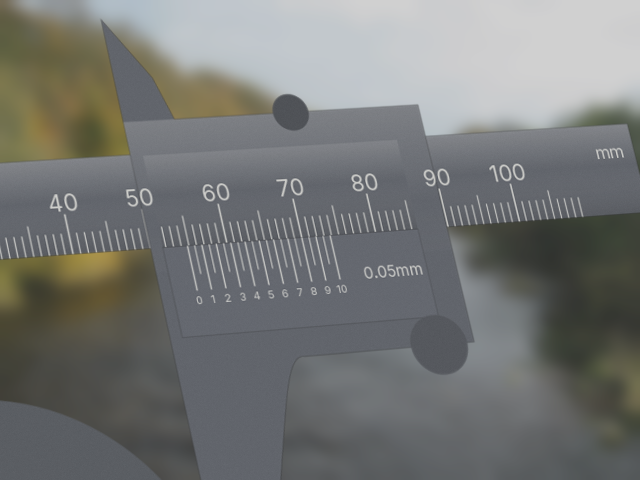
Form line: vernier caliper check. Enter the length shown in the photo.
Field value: 54.8 mm
